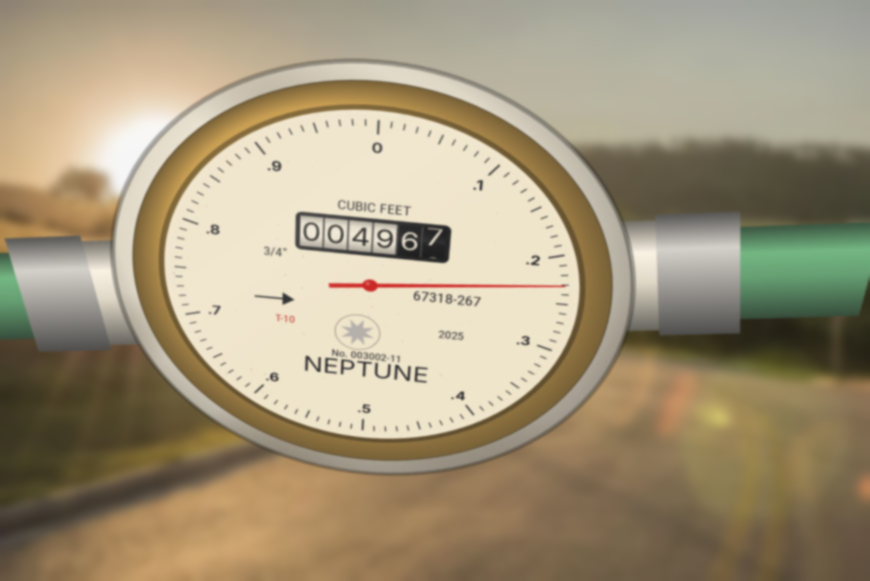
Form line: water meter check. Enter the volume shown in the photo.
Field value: 4967.23 ft³
